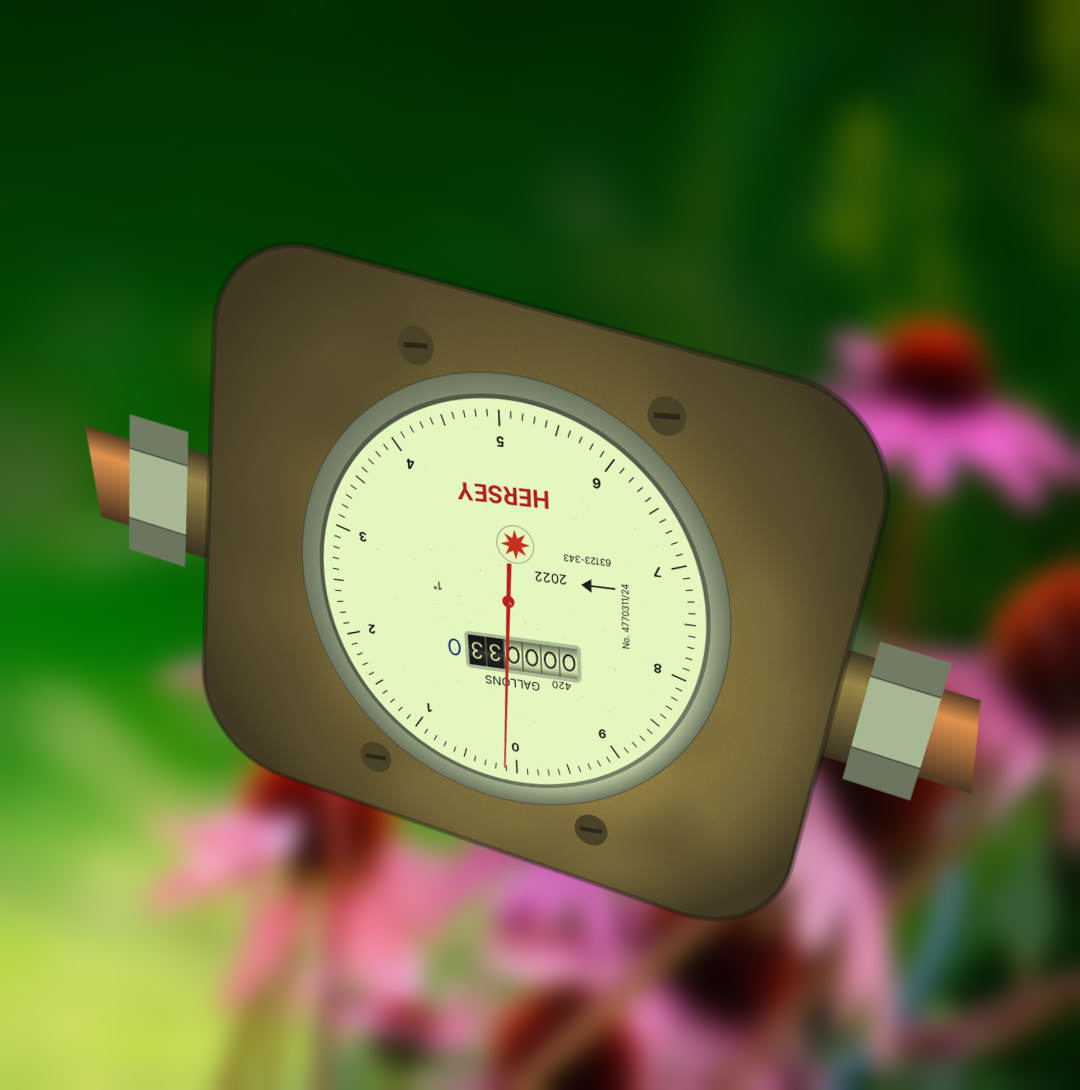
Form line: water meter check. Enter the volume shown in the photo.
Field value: 330.1 gal
